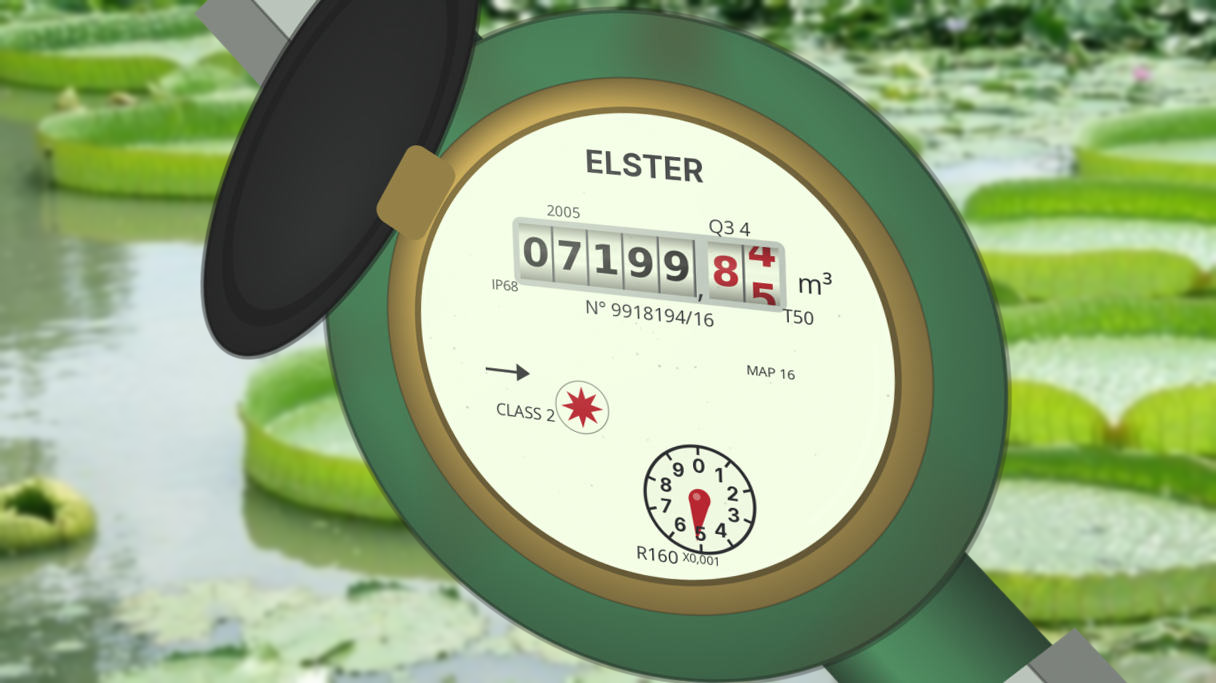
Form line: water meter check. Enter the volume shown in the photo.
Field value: 7199.845 m³
